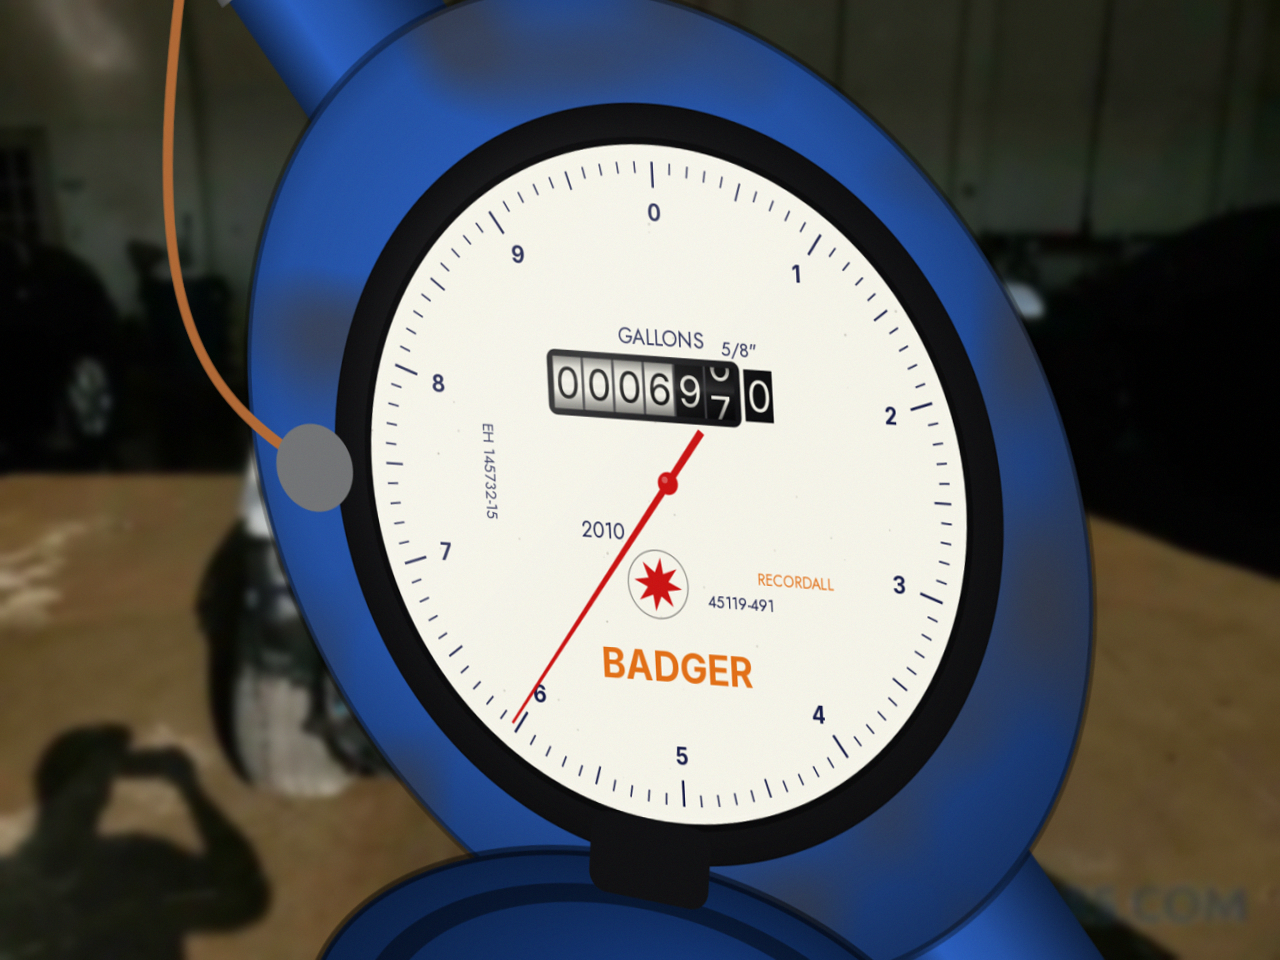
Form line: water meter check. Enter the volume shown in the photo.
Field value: 6966.0 gal
